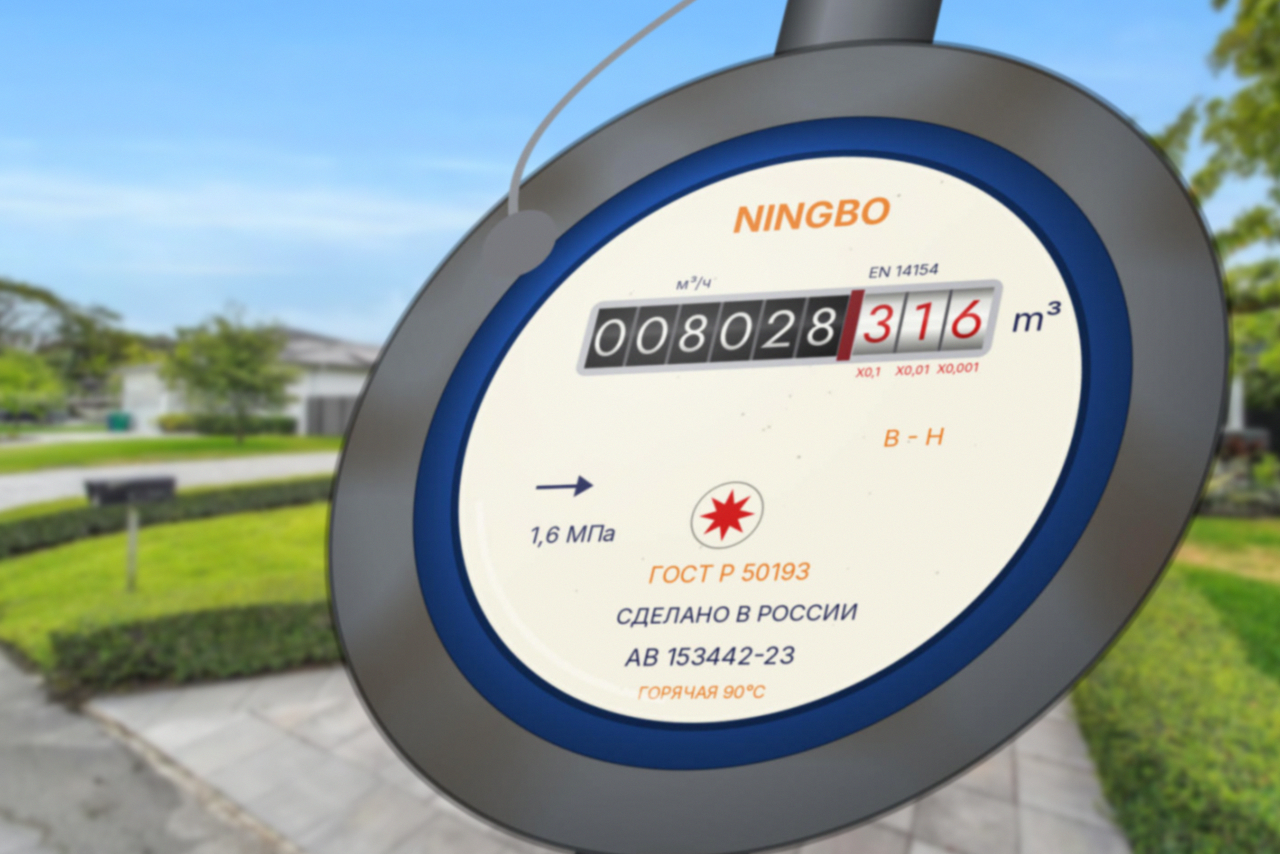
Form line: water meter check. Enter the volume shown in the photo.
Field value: 8028.316 m³
